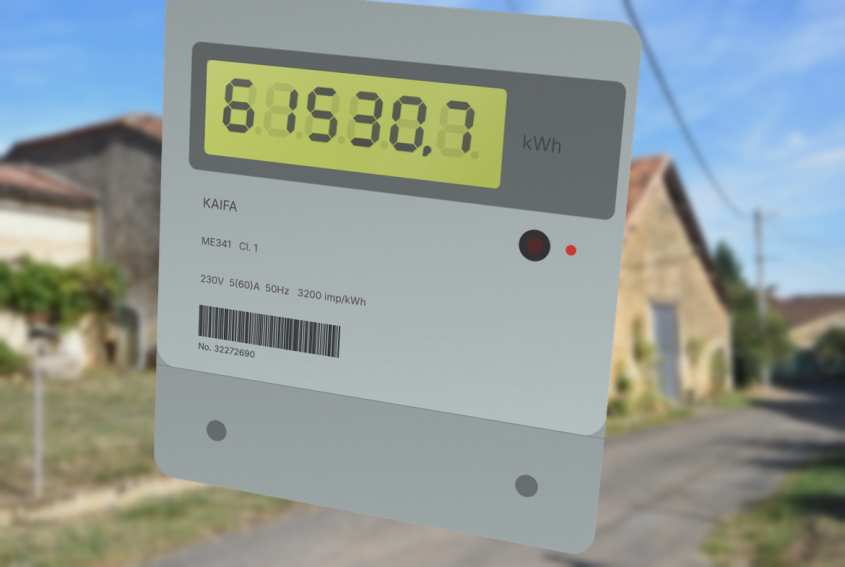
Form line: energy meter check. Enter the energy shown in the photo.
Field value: 61530.7 kWh
